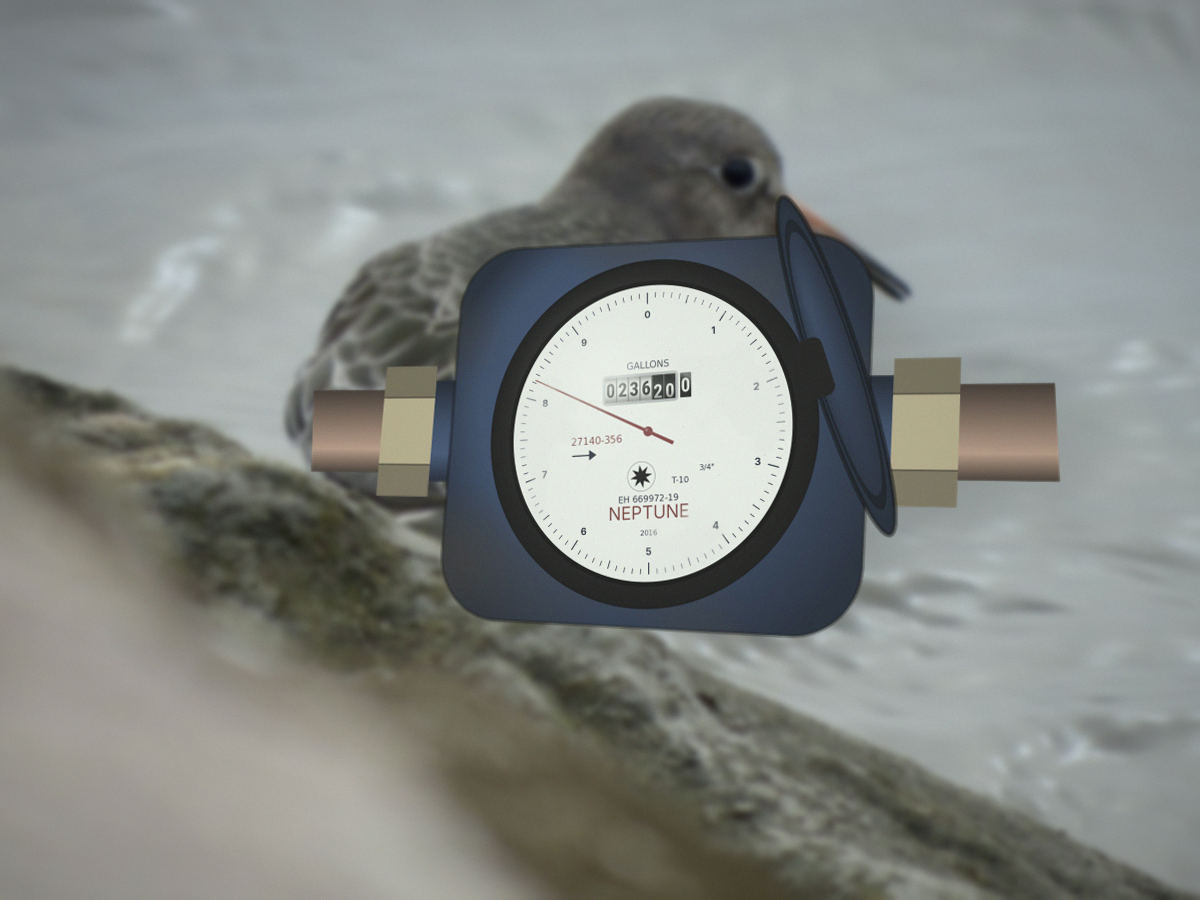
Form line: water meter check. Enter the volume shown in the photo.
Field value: 236198.2 gal
